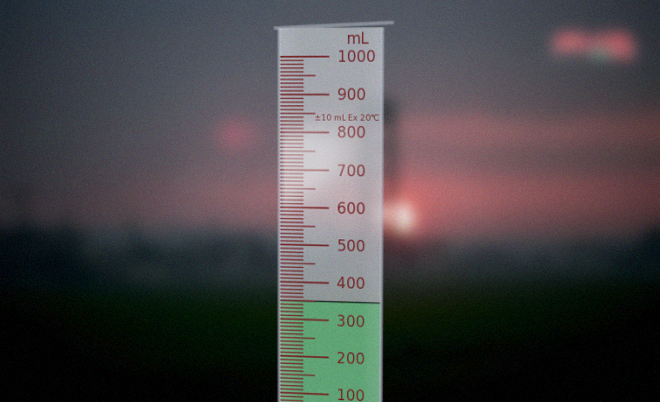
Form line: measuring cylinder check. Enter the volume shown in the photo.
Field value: 350 mL
